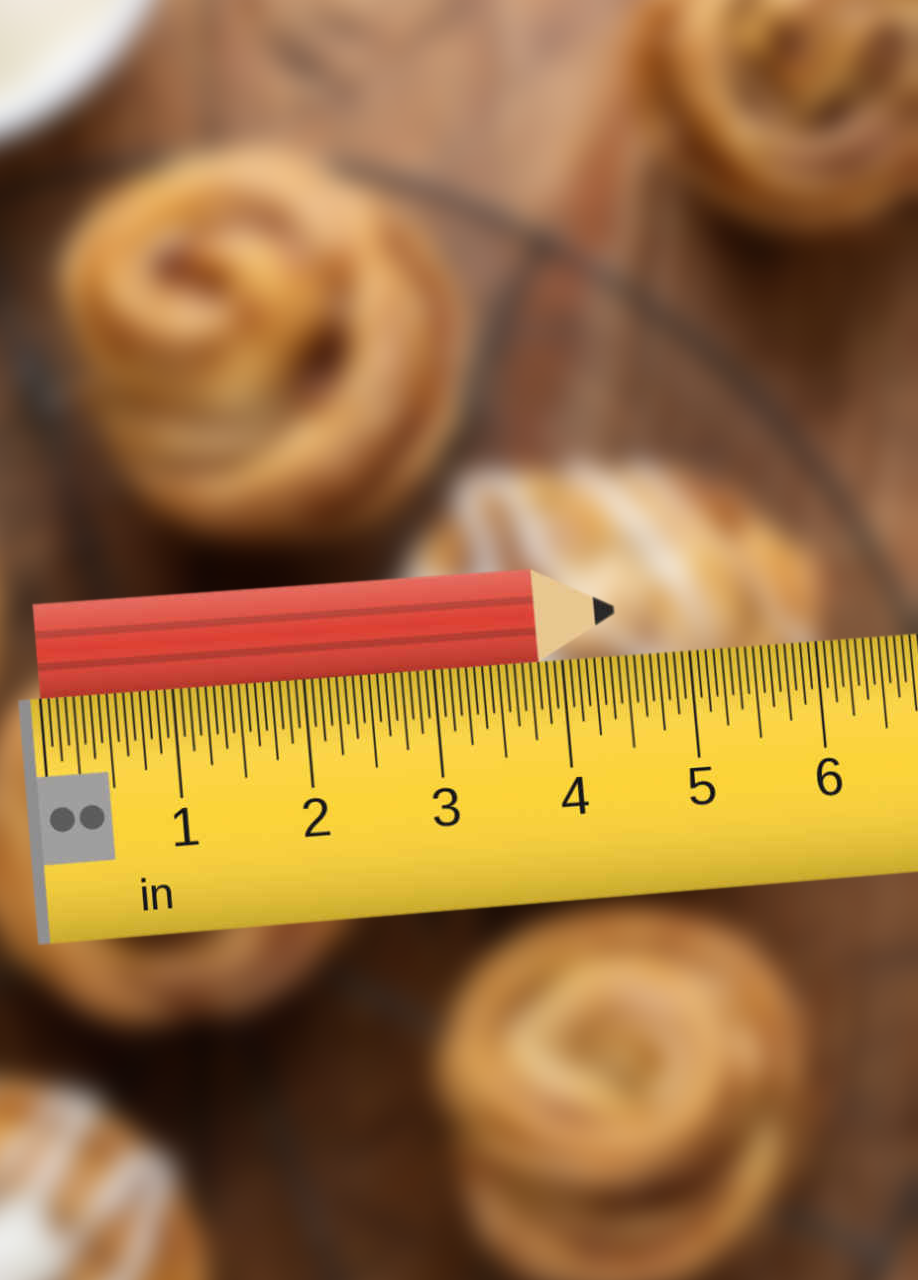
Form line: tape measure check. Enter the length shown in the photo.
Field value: 4.4375 in
